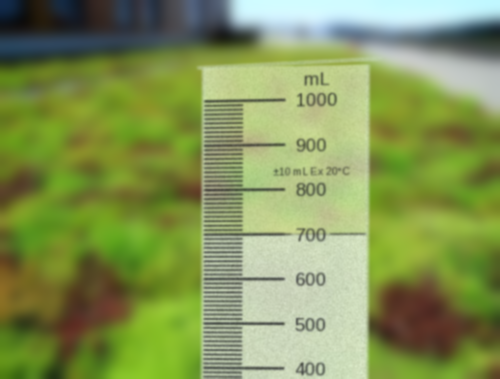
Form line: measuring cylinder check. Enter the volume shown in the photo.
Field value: 700 mL
